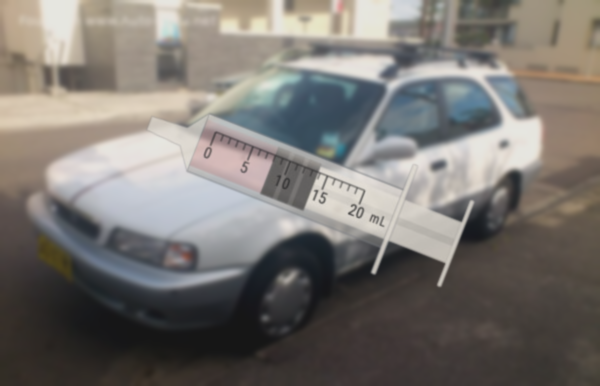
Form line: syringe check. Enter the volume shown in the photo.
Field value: 8 mL
